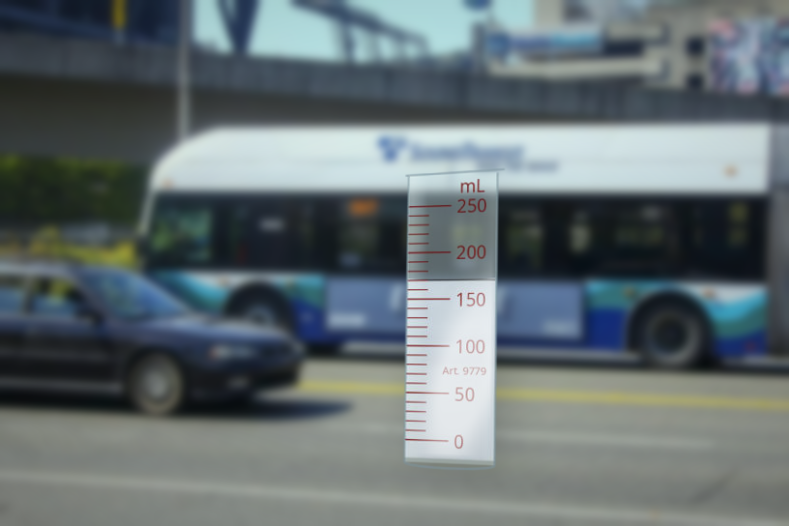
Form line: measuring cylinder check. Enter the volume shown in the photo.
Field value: 170 mL
